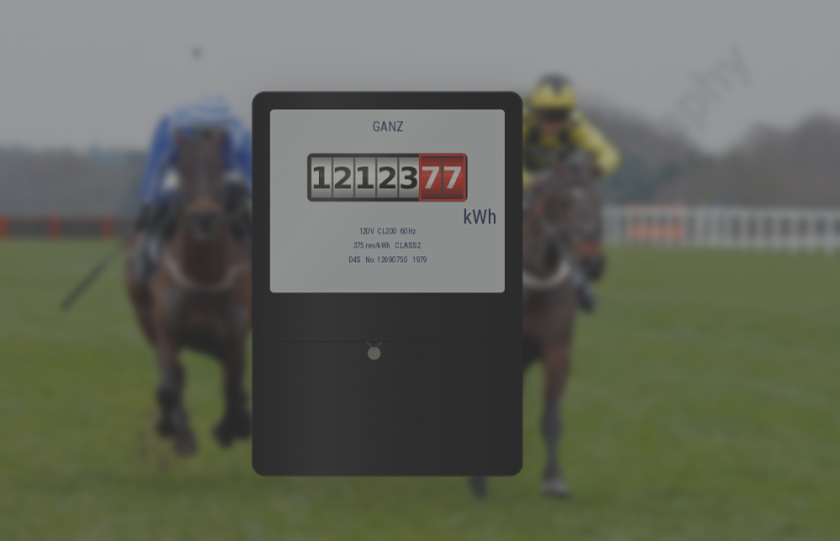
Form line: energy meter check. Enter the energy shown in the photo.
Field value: 12123.77 kWh
